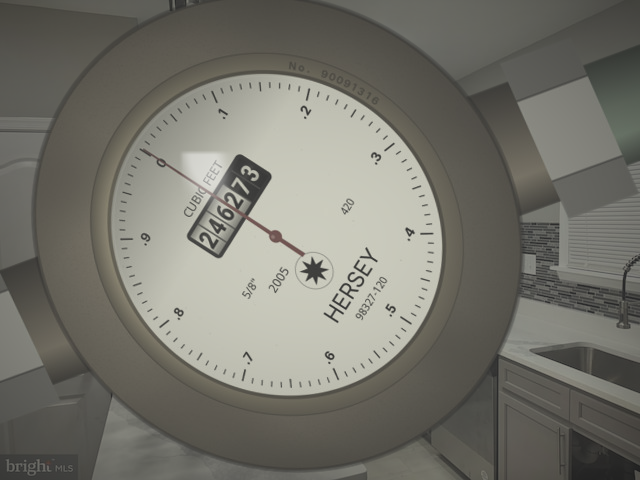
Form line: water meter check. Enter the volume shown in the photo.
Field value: 246273.00 ft³
